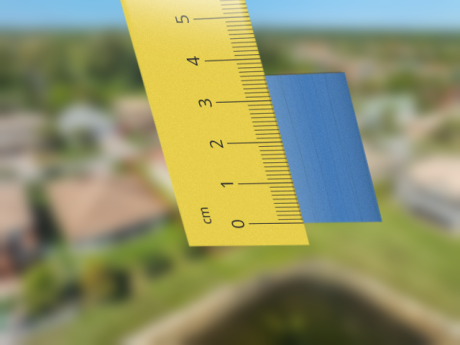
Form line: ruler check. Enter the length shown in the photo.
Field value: 3.6 cm
